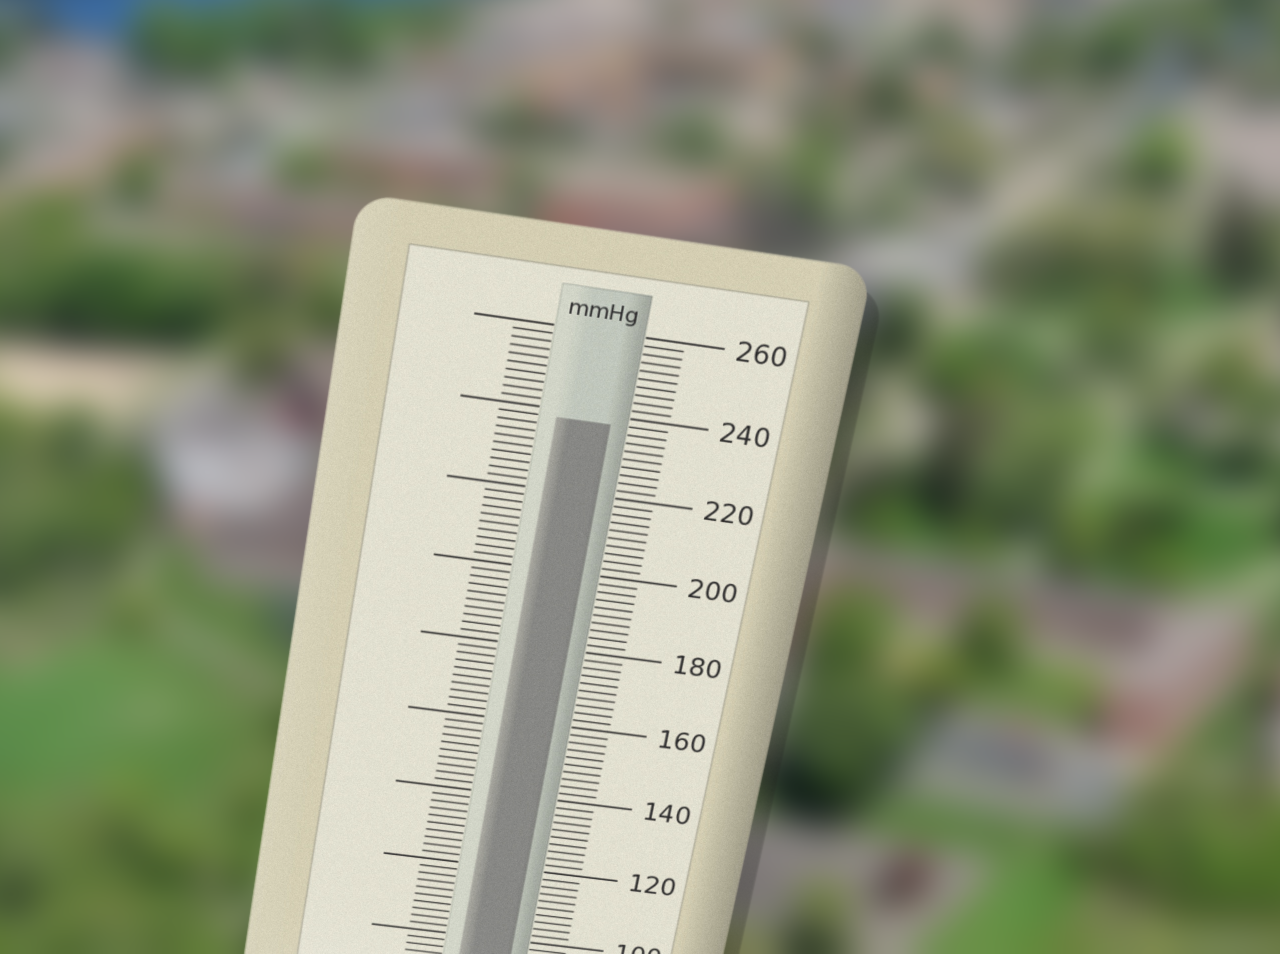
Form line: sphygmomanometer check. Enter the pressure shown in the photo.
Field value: 238 mmHg
